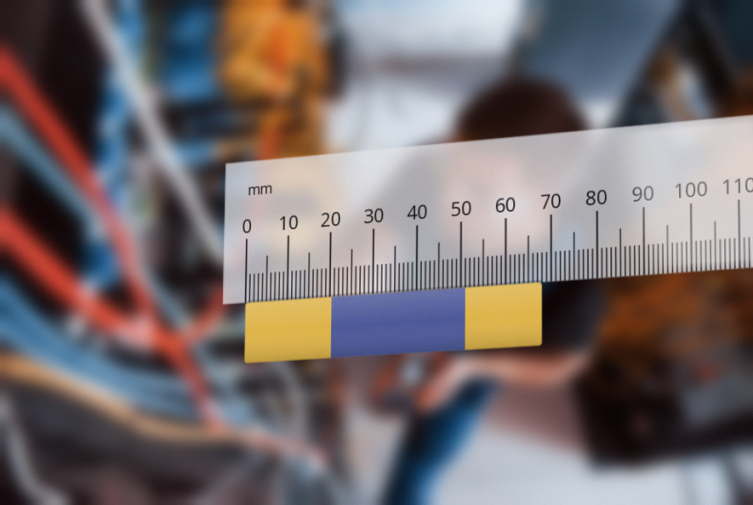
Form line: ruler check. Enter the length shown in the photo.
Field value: 68 mm
